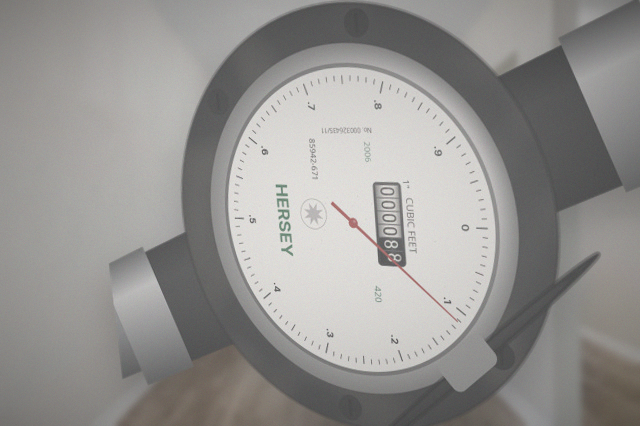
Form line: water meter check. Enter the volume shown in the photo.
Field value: 88.11 ft³
